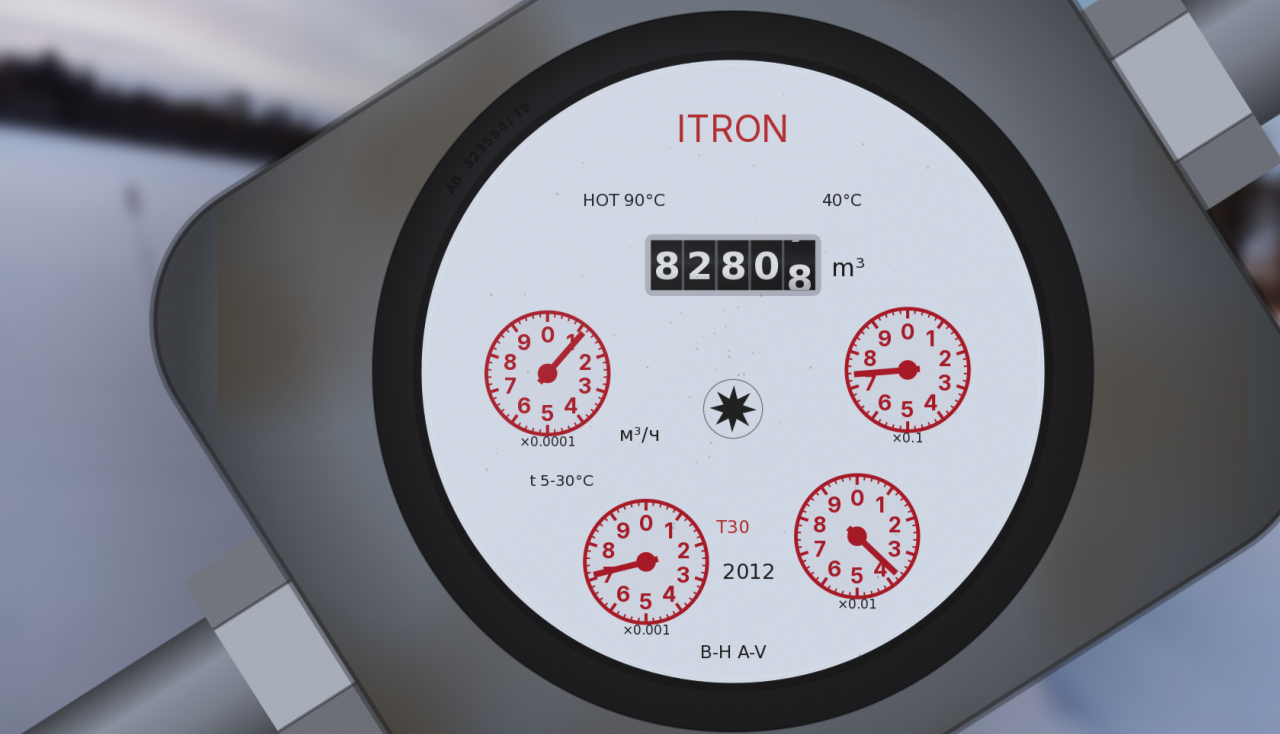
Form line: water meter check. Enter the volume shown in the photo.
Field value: 82807.7371 m³
